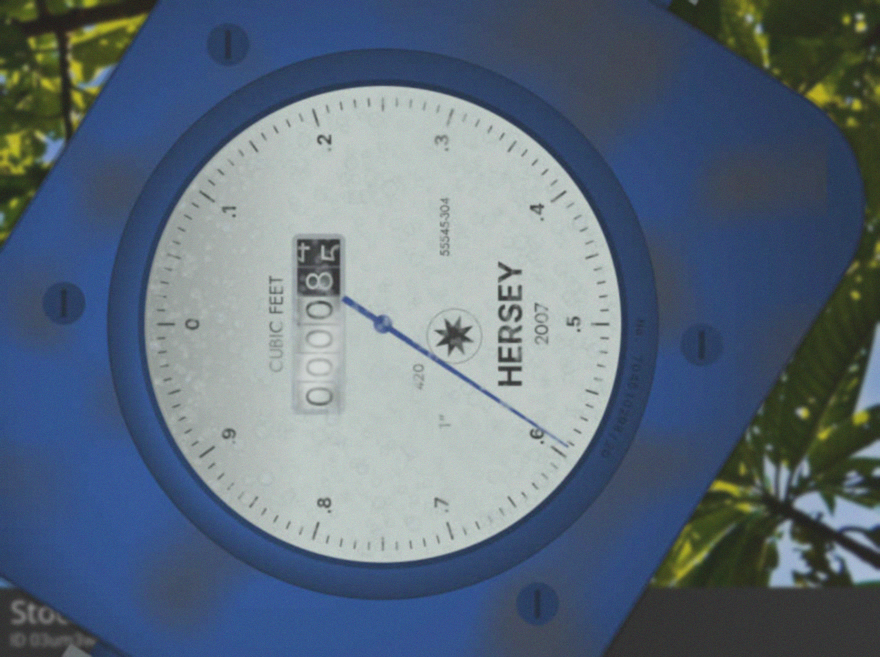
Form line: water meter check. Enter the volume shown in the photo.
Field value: 84.59 ft³
